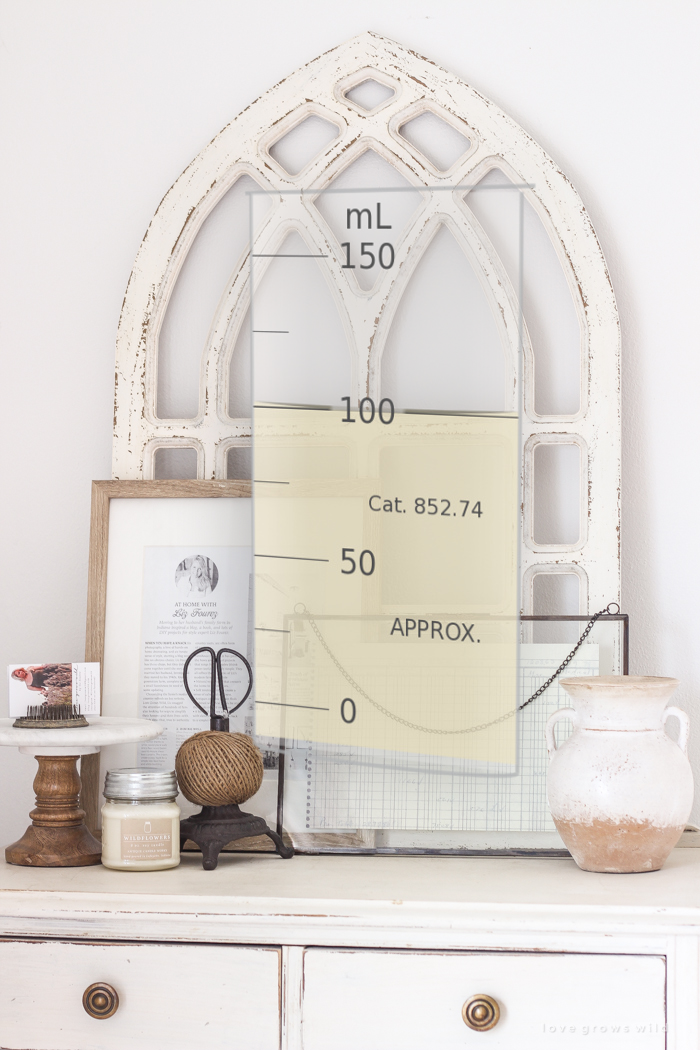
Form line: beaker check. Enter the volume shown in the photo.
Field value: 100 mL
